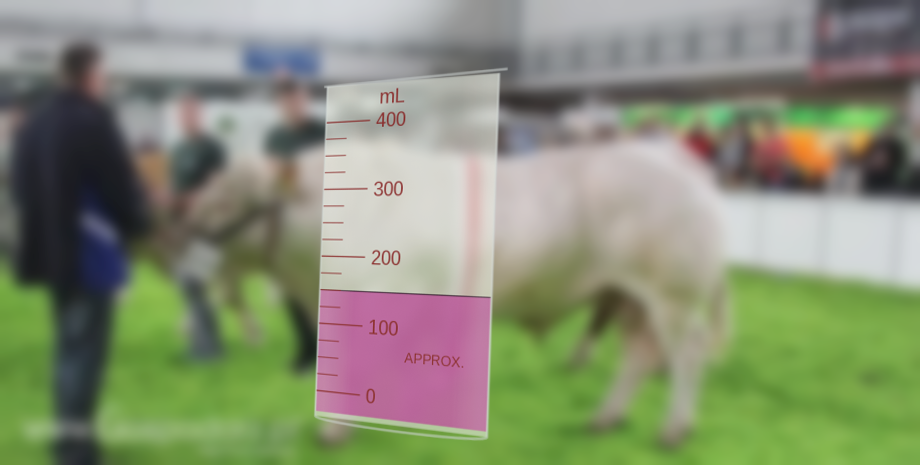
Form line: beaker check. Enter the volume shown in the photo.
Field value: 150 mL
